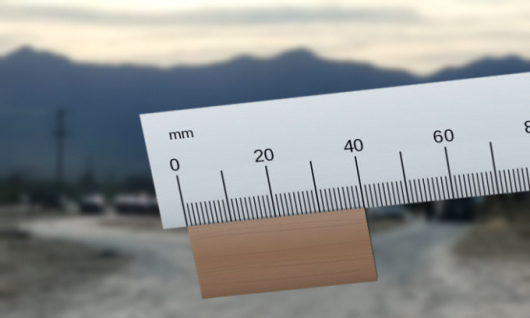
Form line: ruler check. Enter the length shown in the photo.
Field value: 40 mm
